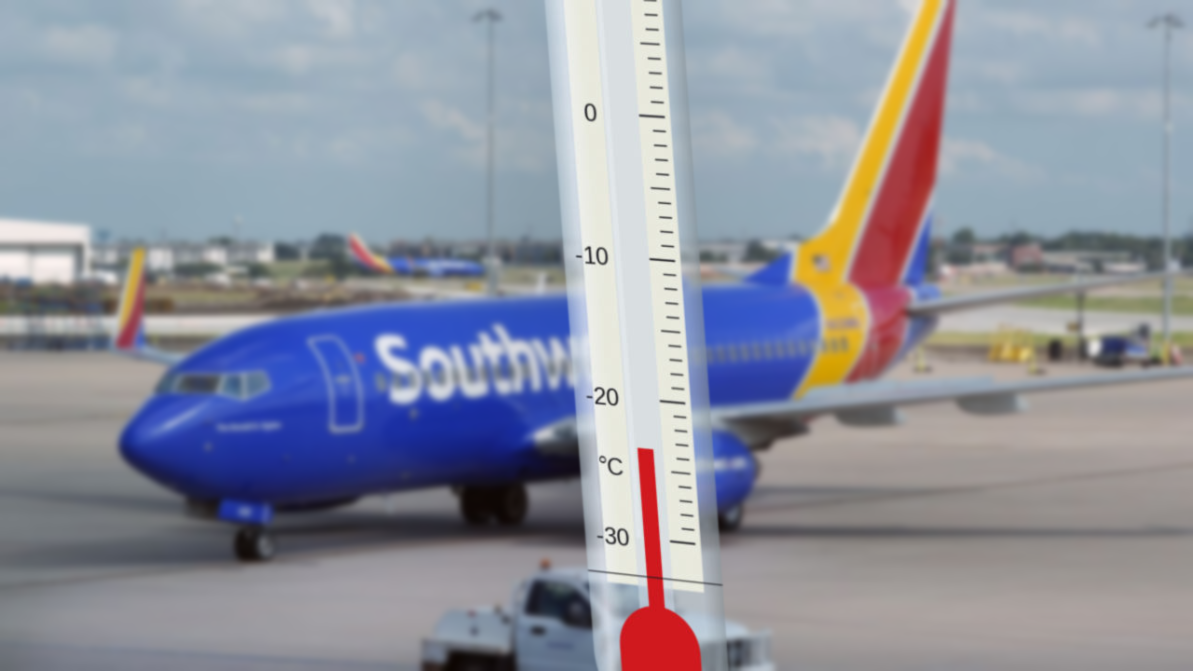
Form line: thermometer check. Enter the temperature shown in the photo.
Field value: -23.5 °C
